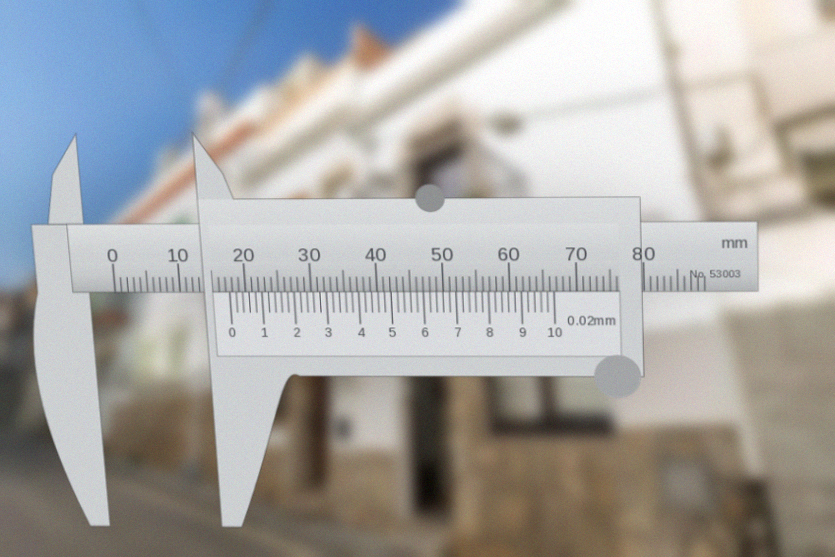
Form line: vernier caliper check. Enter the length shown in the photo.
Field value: 17.6 mm
